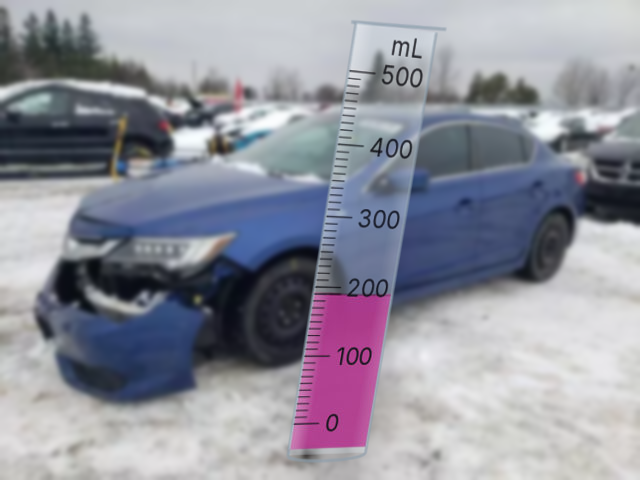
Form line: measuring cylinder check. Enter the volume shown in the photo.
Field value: 190 mL
